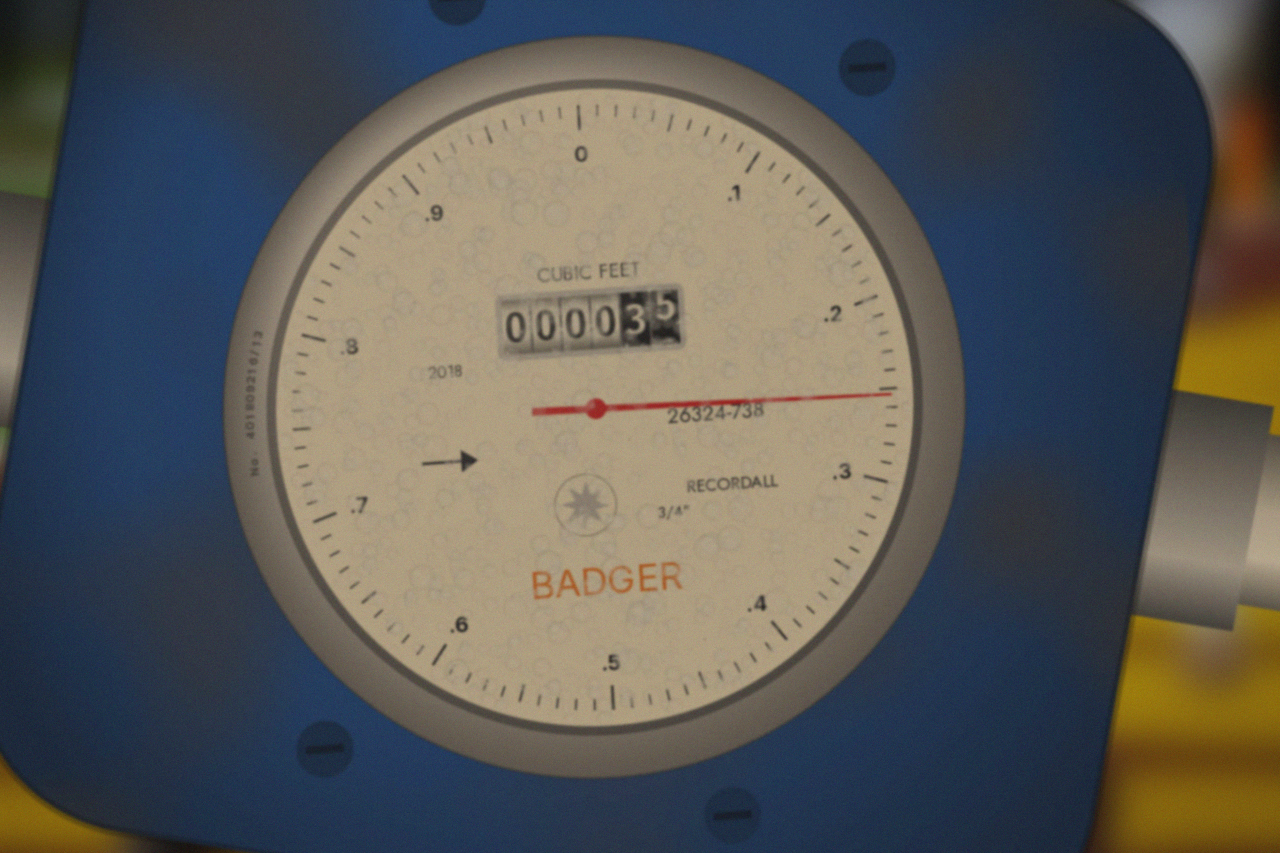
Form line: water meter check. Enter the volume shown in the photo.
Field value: 35.25 ft³
